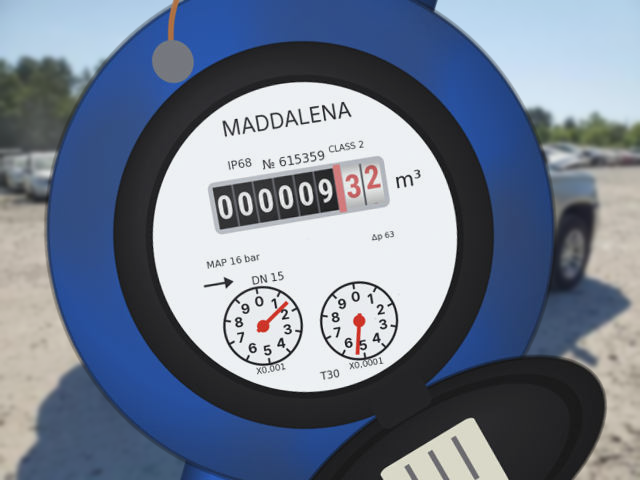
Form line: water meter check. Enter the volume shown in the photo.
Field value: 9.3215 m³
